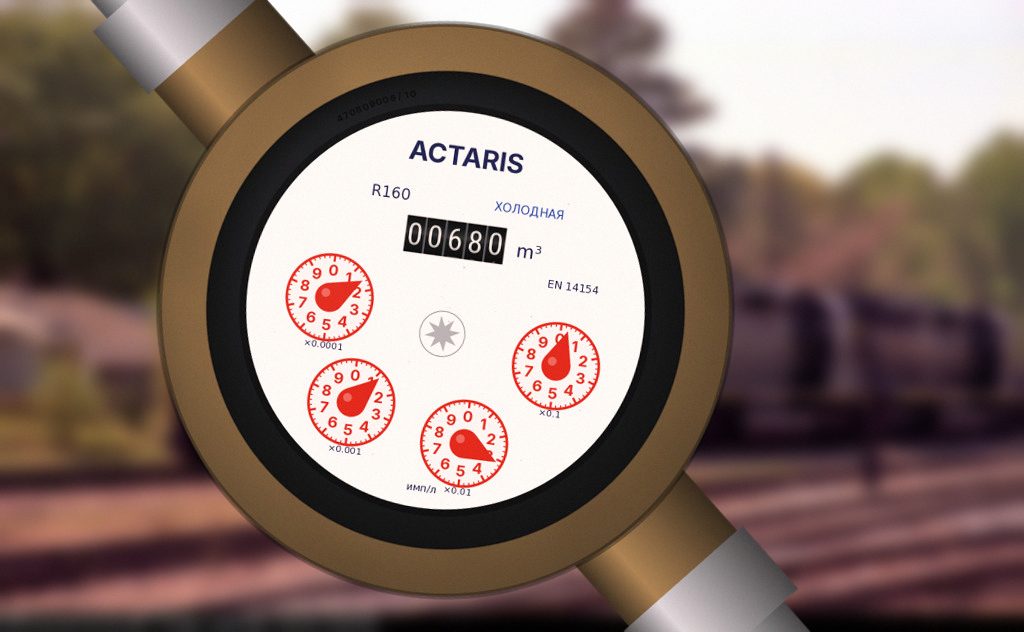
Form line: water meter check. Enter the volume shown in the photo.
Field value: 680.0311 m³
